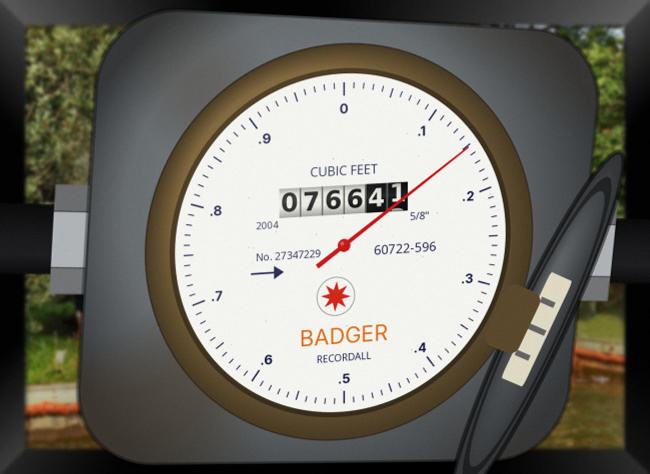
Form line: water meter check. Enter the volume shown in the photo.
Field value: 76641.15 ft³
